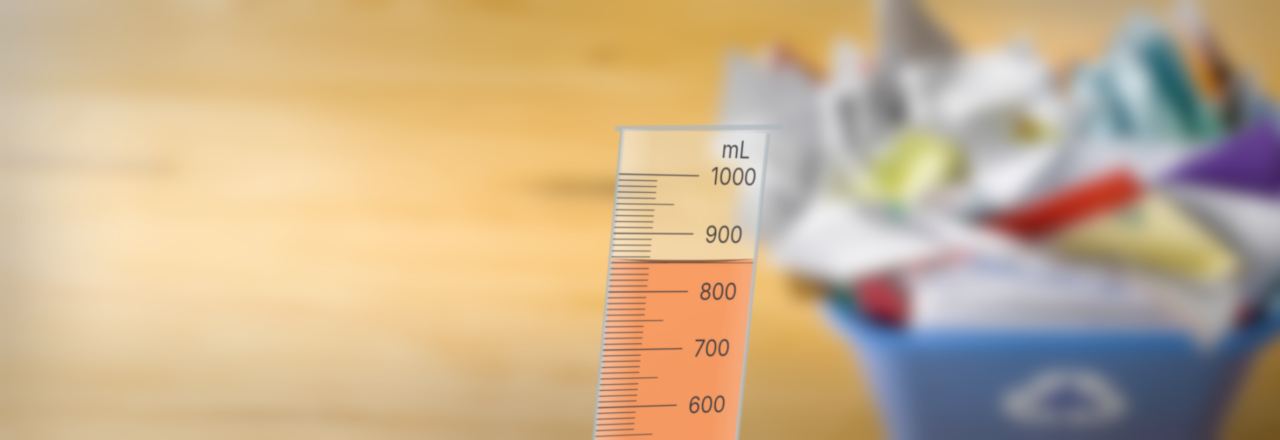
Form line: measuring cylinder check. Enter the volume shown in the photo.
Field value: 850 mL
